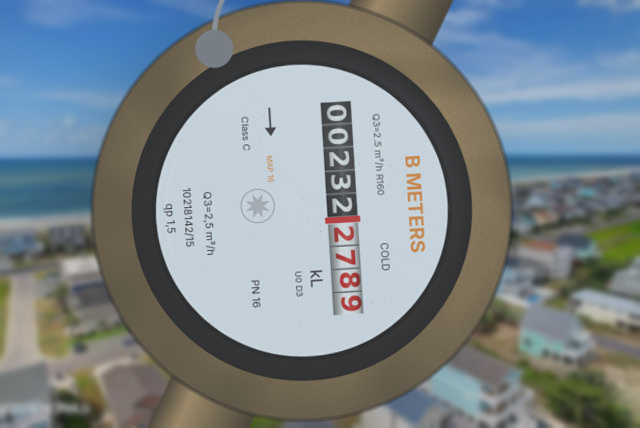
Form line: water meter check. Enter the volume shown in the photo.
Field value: 232.2789 kL
